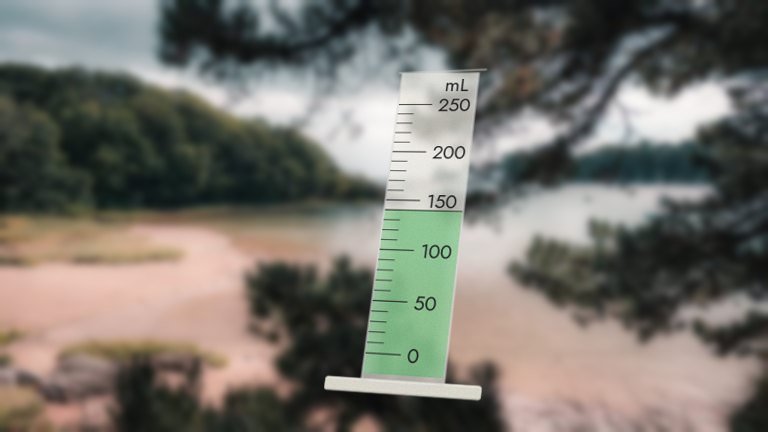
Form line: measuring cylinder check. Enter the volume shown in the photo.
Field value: 140 mL
